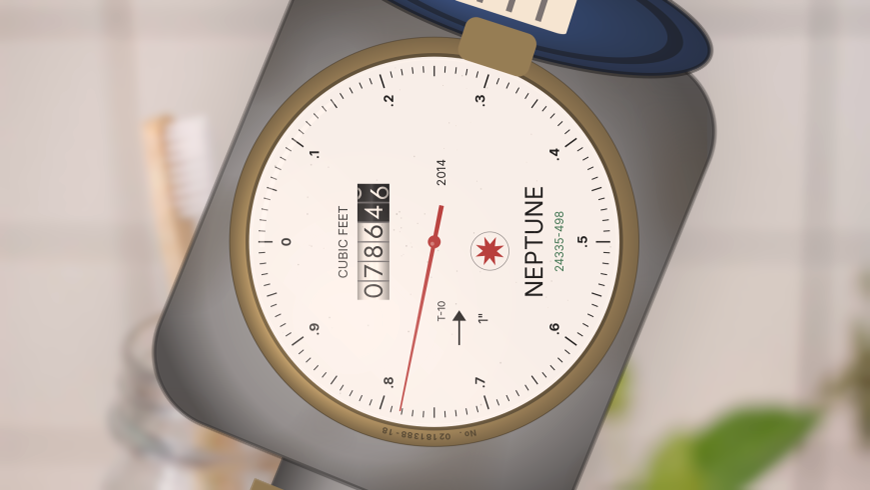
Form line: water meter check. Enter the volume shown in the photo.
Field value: 78645.78 ft³
